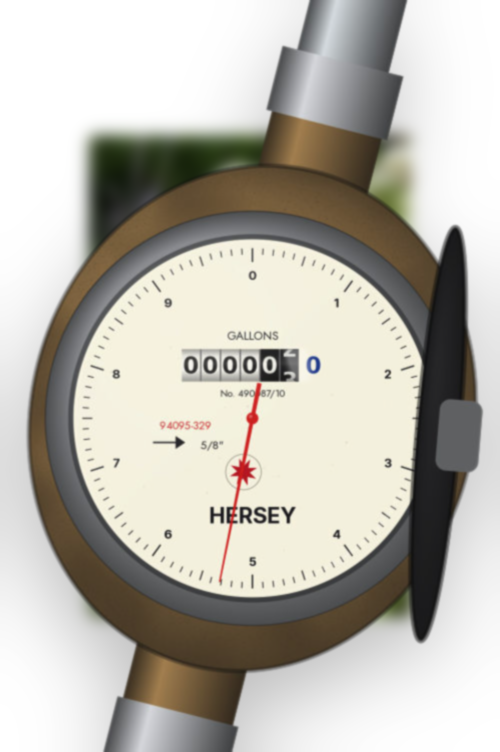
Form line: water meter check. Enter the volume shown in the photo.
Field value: 25.3 gal
